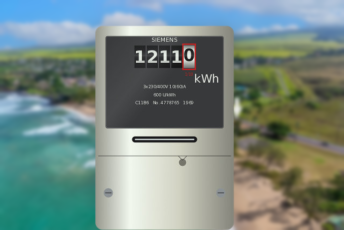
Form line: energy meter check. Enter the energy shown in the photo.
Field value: 1211.0 kWh
